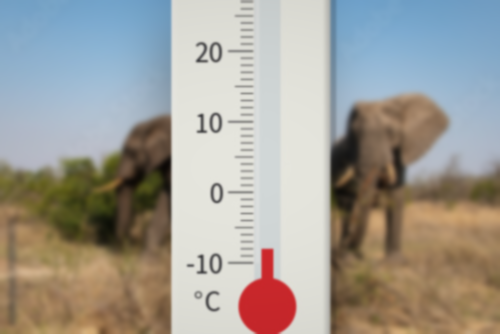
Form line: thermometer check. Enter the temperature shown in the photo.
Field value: -8 °C
